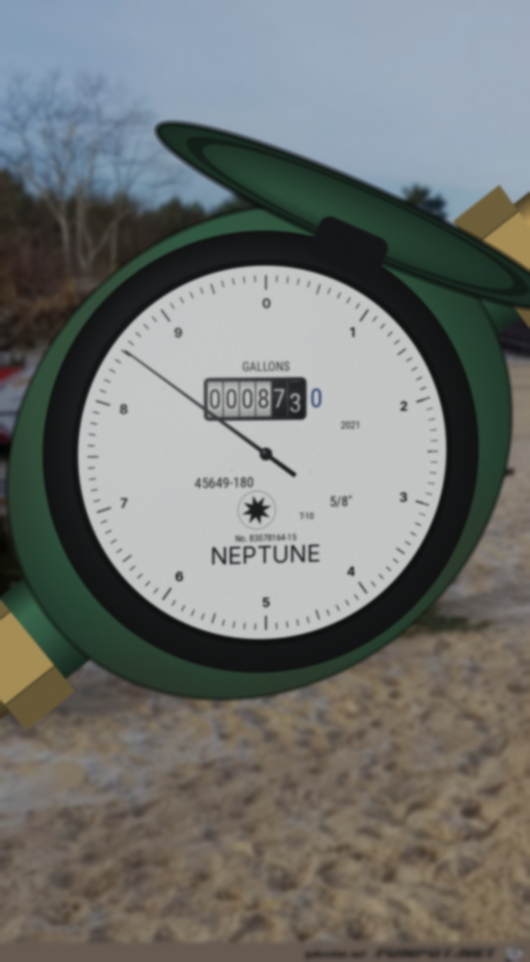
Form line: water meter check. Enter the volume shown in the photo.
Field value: 8728.5 gal
